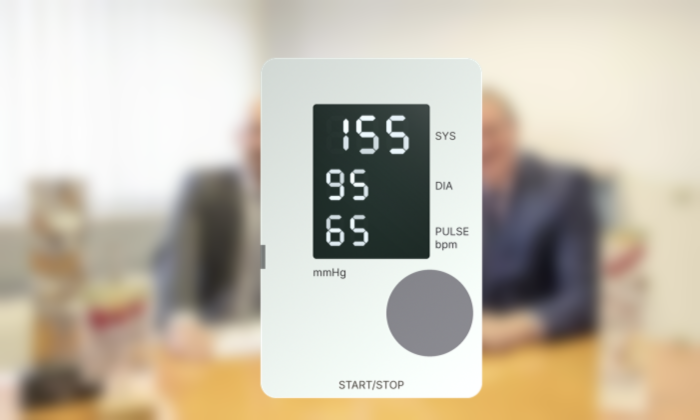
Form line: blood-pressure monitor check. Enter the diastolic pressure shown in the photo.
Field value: 95 mmHg
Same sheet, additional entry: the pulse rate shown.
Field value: 65 bpm
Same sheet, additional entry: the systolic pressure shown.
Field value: 155 mmHg
